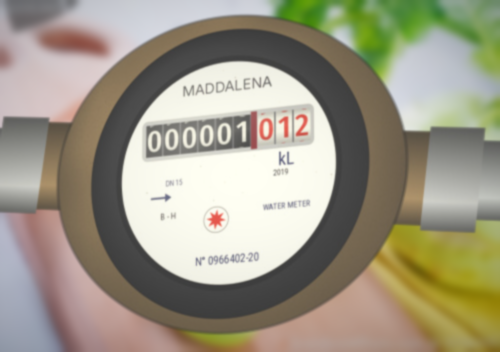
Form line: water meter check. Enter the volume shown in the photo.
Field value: 1.012 kL
